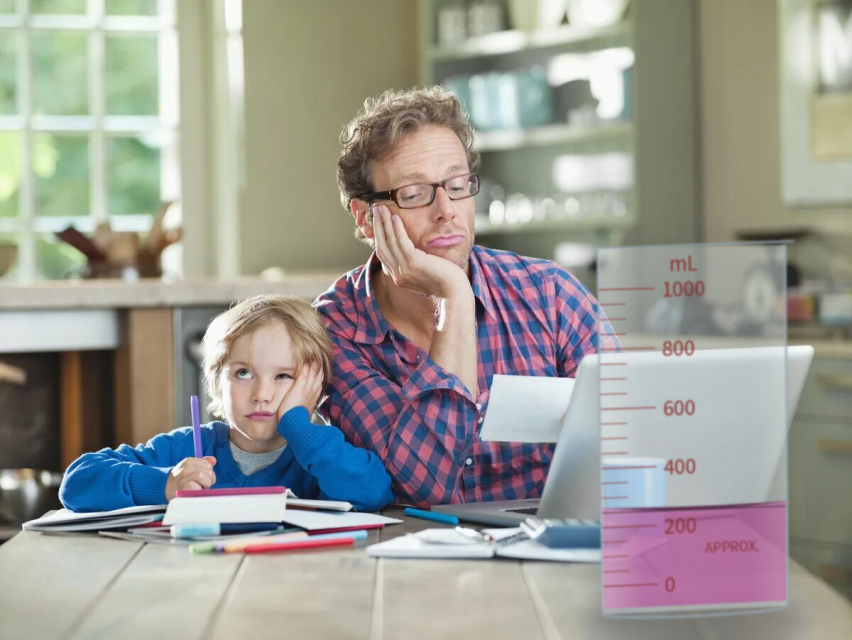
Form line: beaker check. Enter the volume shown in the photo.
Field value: 250 mL
